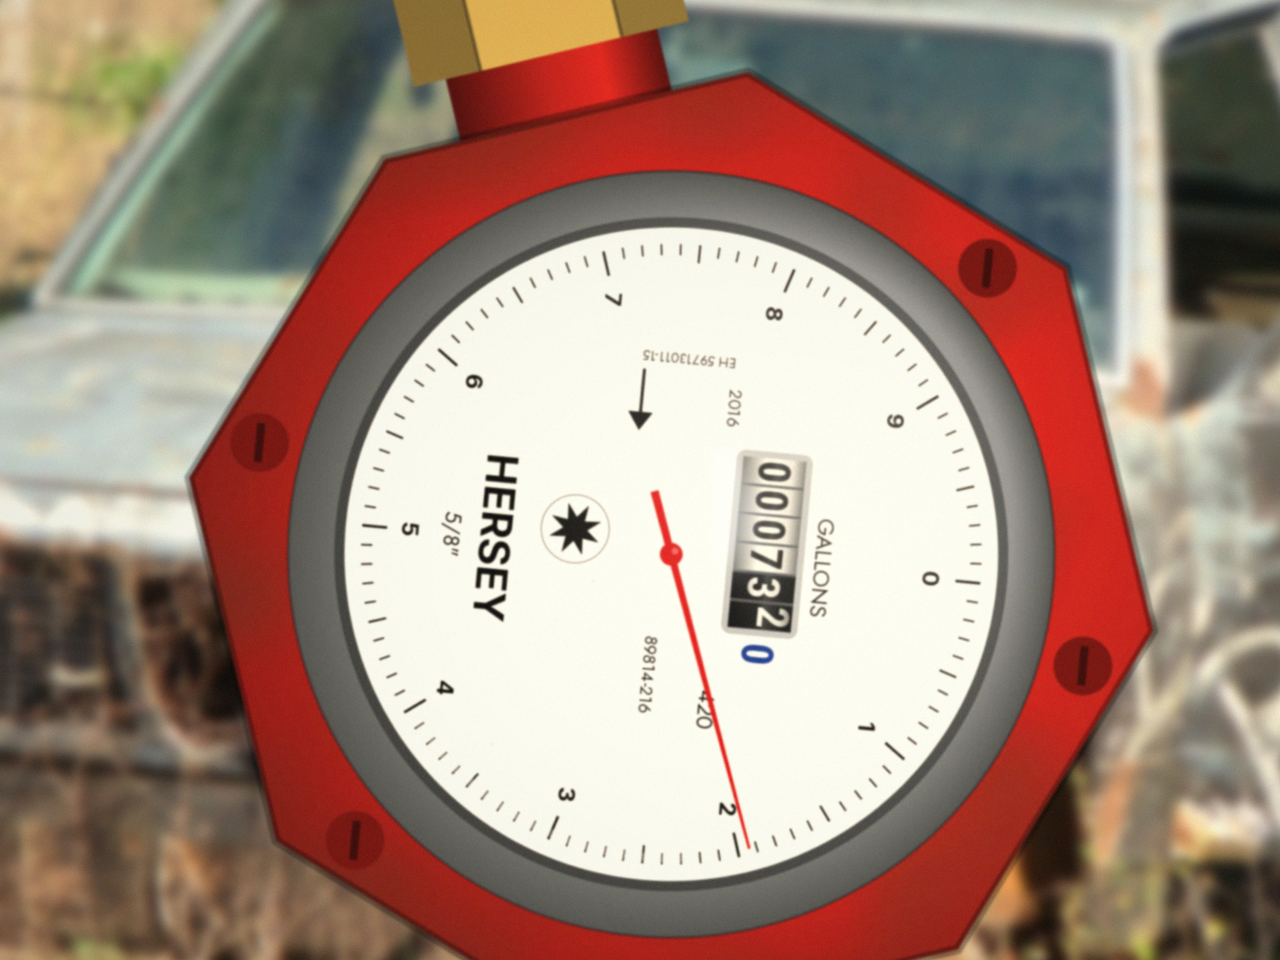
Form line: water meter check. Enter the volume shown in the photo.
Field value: 7321.9 gal
